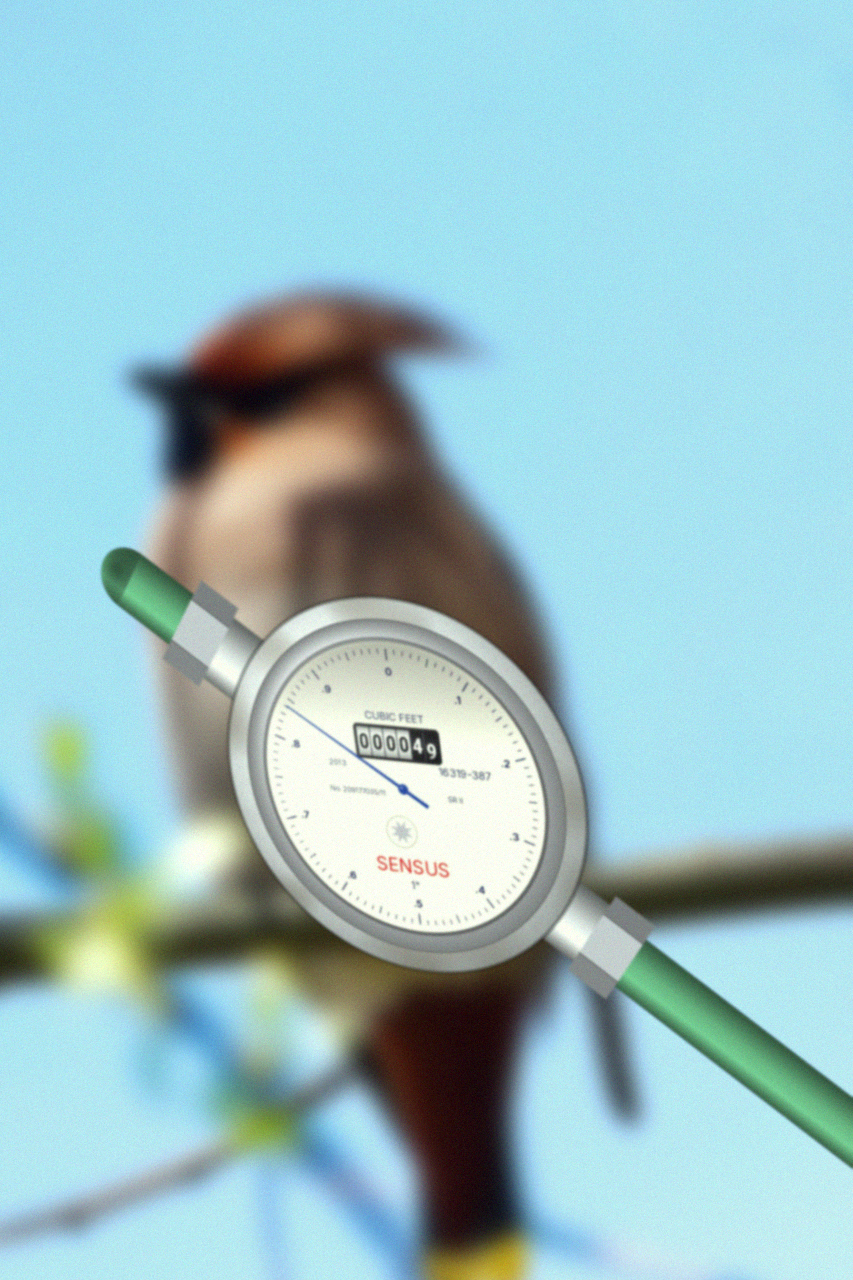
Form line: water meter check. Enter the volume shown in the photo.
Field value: 48.84 ft³
